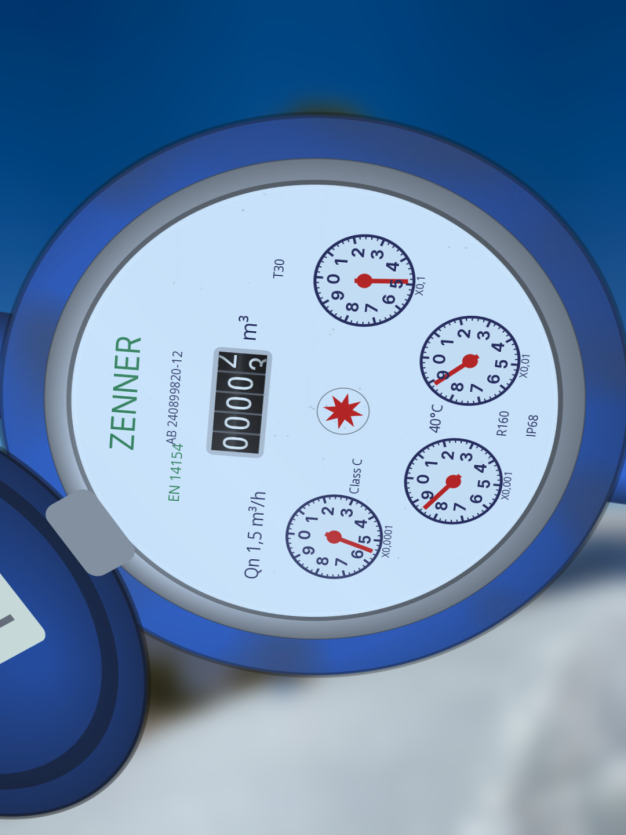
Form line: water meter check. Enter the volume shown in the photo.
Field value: 2.4885 m³
